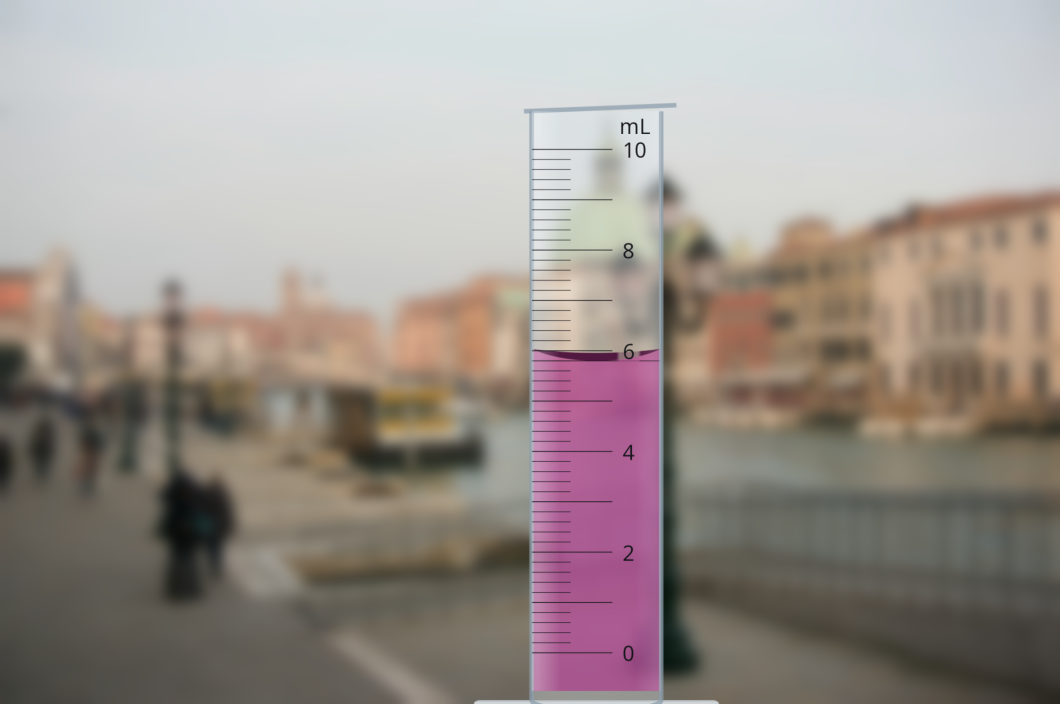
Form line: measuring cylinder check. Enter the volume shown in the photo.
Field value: 5.8 mL
